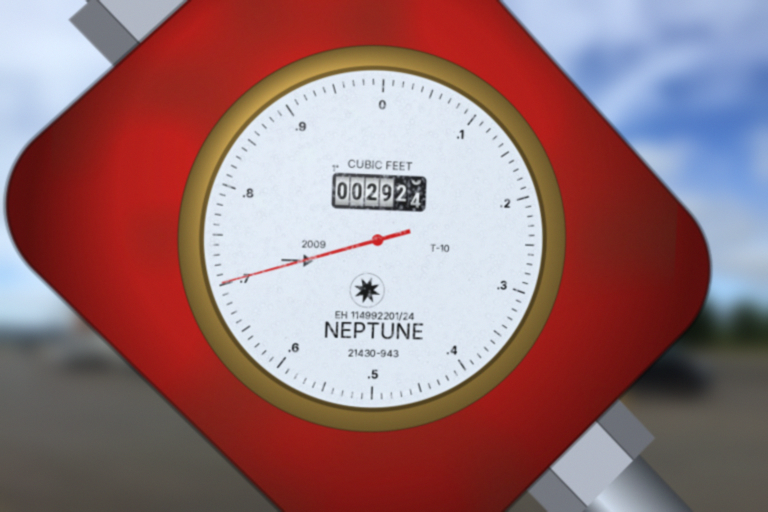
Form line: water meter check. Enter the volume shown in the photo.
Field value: 2923.70 ft³
